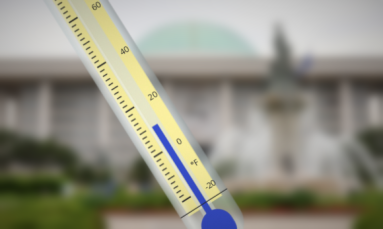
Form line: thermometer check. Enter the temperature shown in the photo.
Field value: 10 °F
